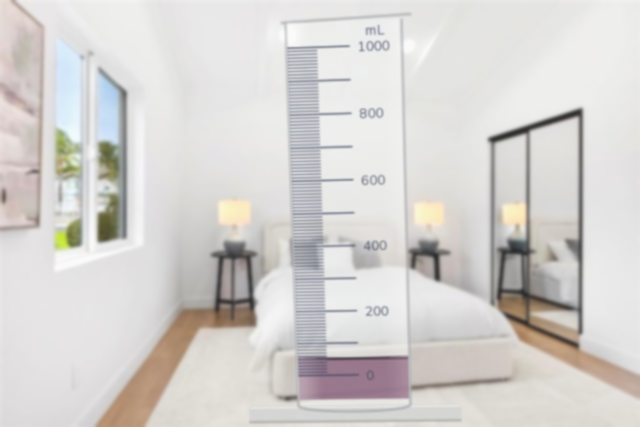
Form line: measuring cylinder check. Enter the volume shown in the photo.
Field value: 50 mL
